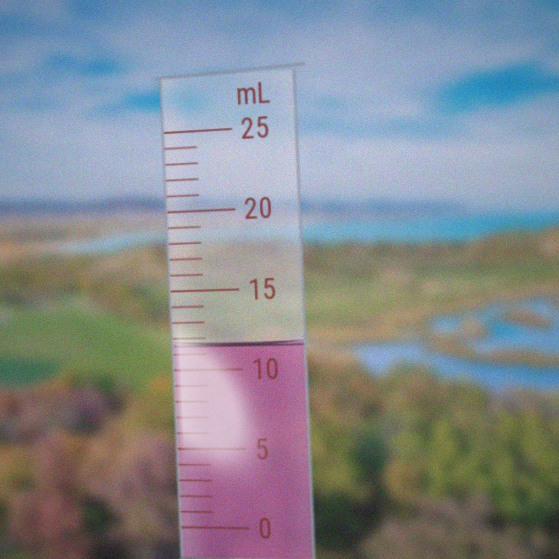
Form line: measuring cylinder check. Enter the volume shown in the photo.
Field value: 11.5 mL
